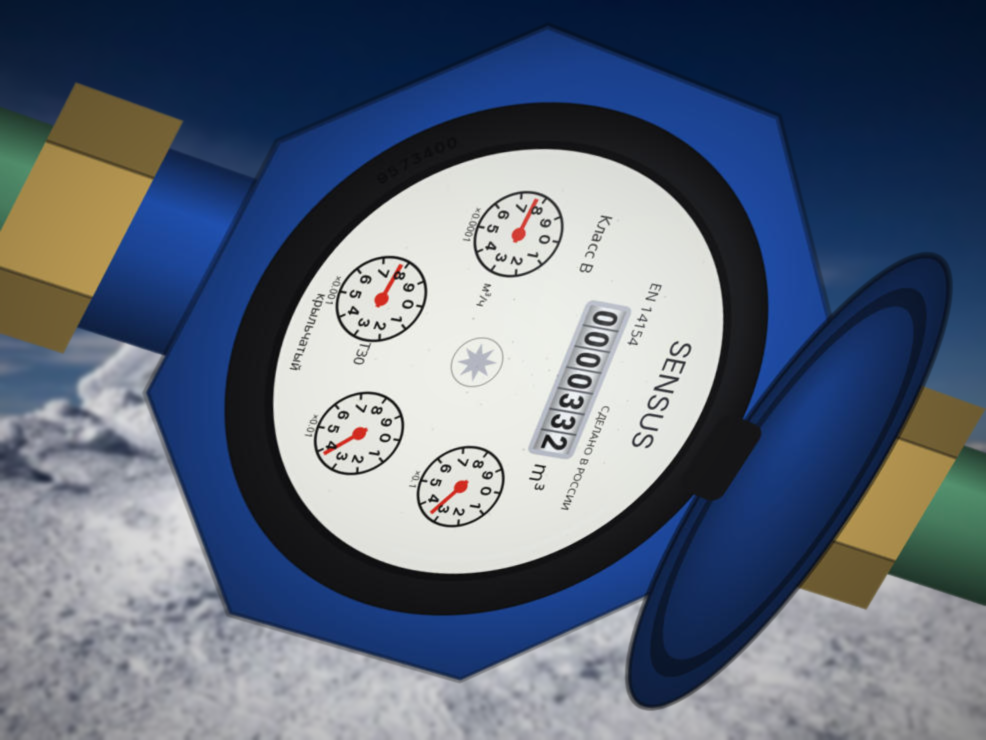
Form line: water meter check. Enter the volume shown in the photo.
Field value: 332.3377 m³
